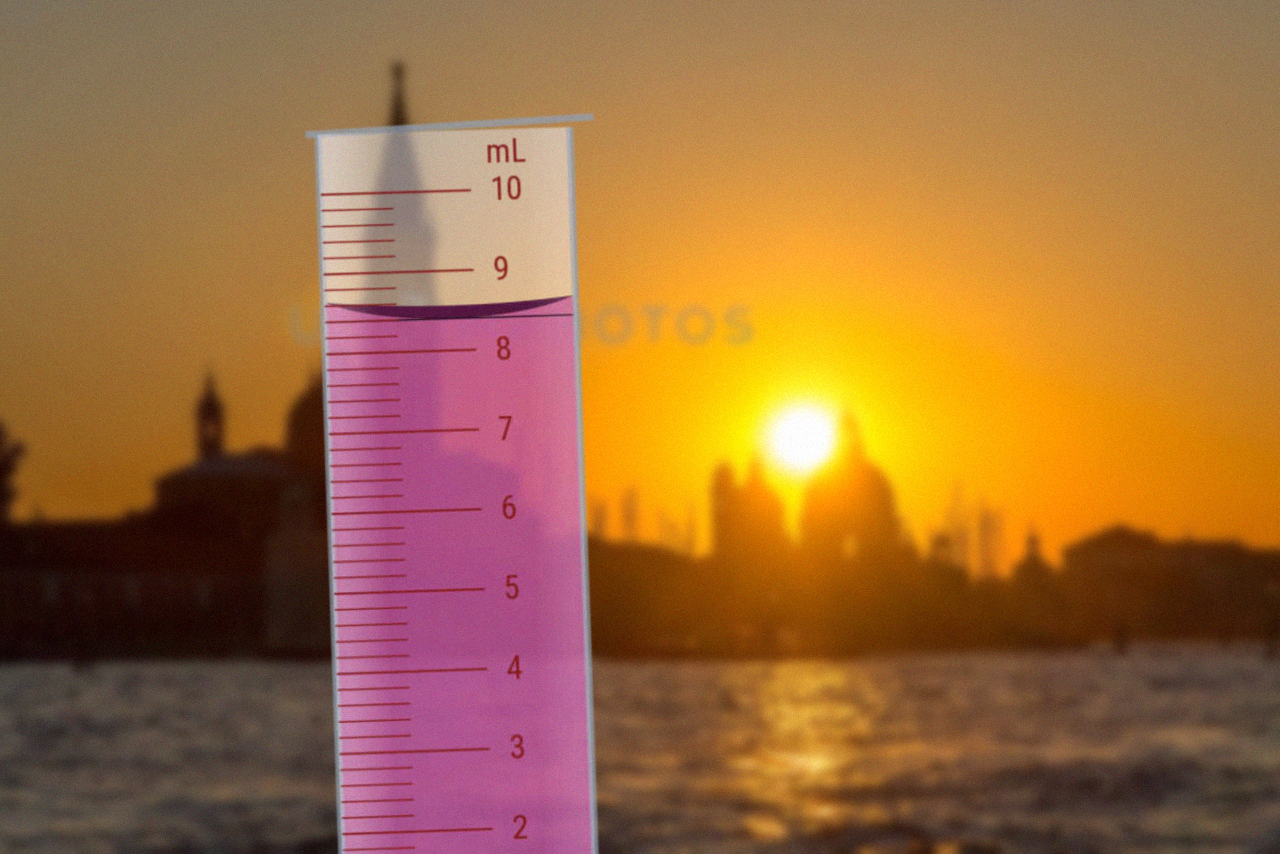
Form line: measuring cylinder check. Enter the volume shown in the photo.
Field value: 8.4 mL
